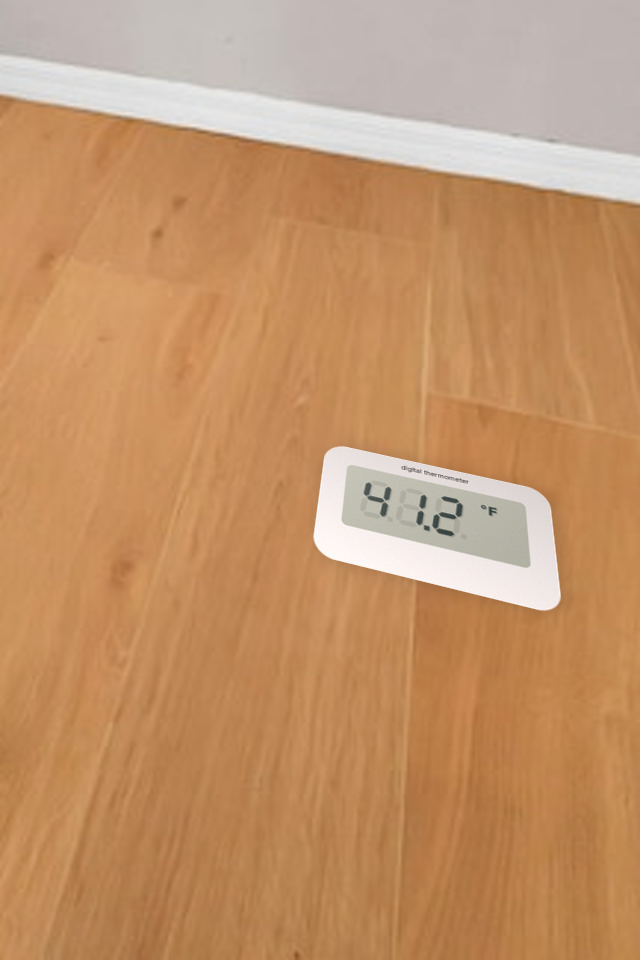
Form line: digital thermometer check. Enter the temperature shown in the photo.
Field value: 41.2 °F
